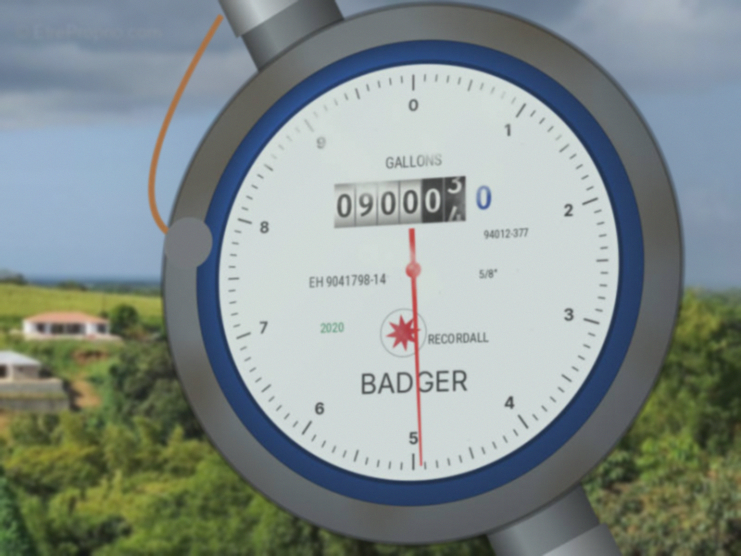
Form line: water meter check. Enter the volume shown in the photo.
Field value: 900034.9 gal
